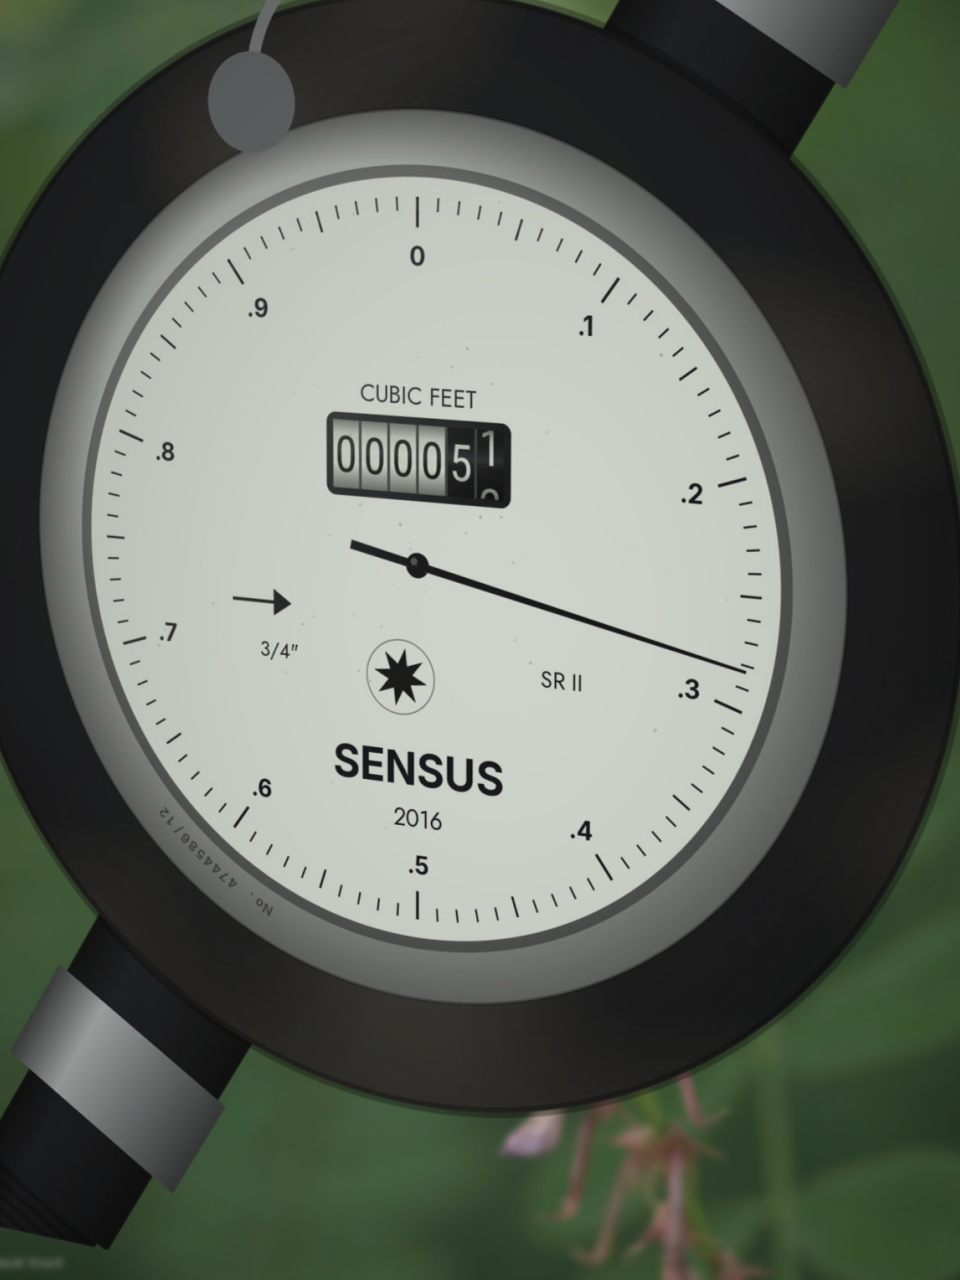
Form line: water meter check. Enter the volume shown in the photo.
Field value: 51.28 ft³
